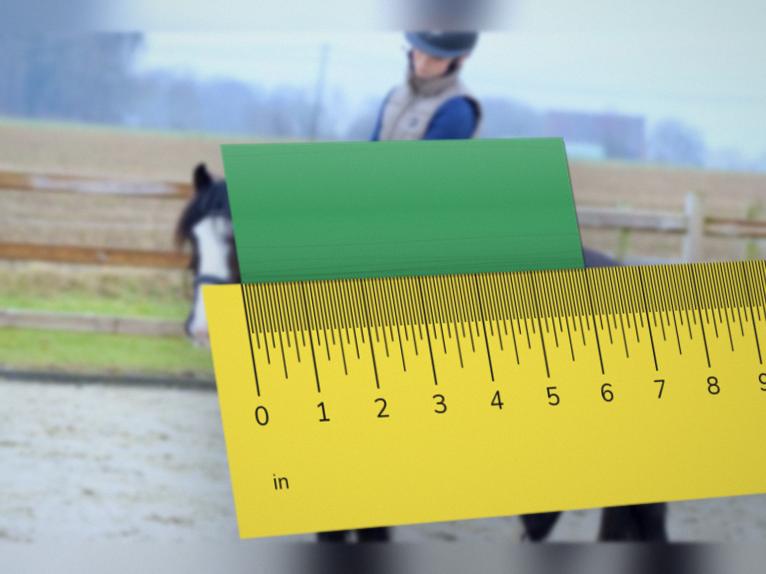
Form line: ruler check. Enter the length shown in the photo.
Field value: 6 in
